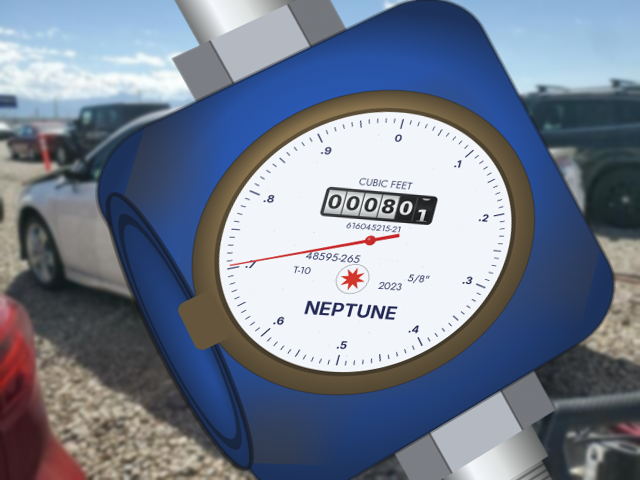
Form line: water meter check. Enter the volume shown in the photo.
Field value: 800.70 ft³
